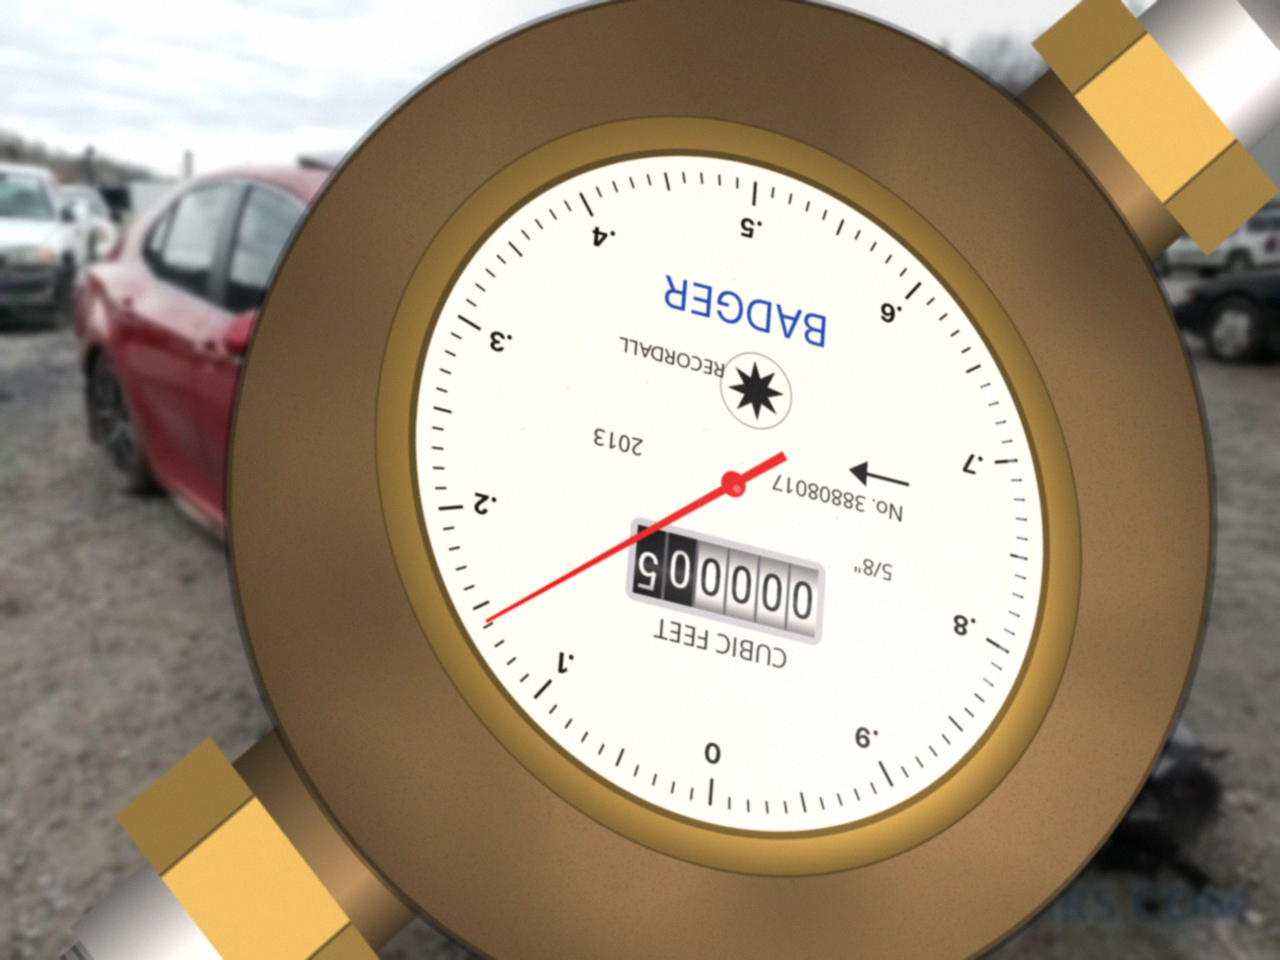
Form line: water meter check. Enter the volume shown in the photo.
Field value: 5.14 ft³
